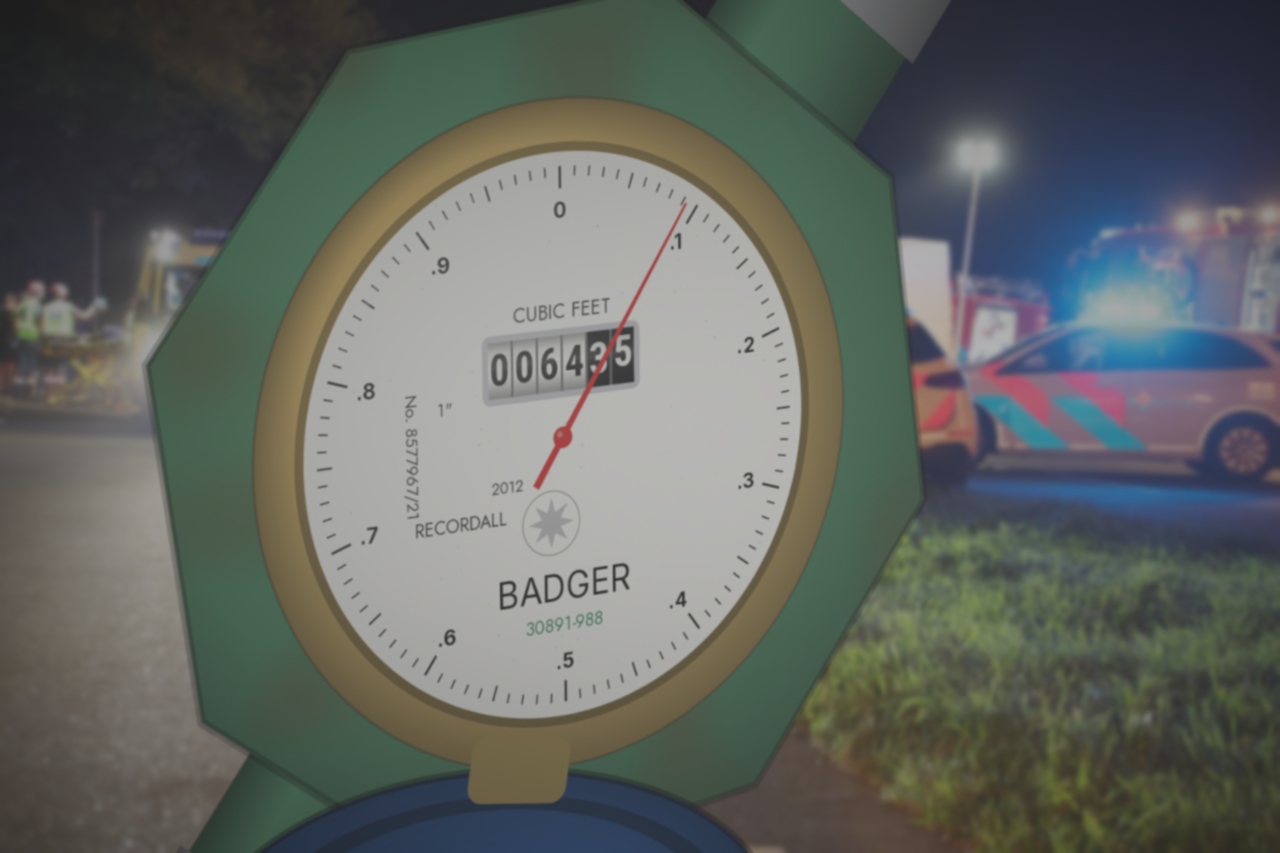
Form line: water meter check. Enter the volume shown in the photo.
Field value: 6435.09 ft³
